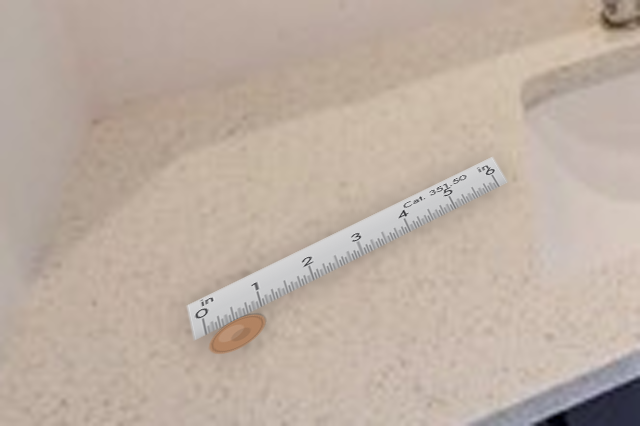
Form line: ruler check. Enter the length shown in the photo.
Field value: 1 in
